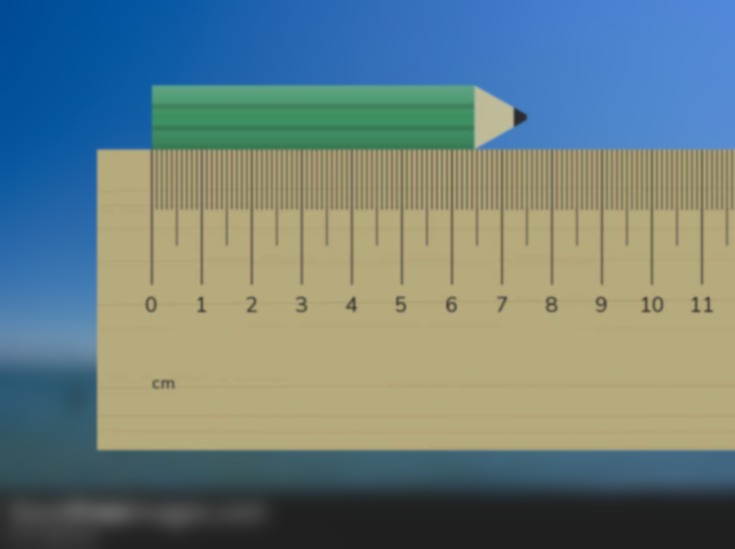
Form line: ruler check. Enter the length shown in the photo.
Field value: 7.5 cm
